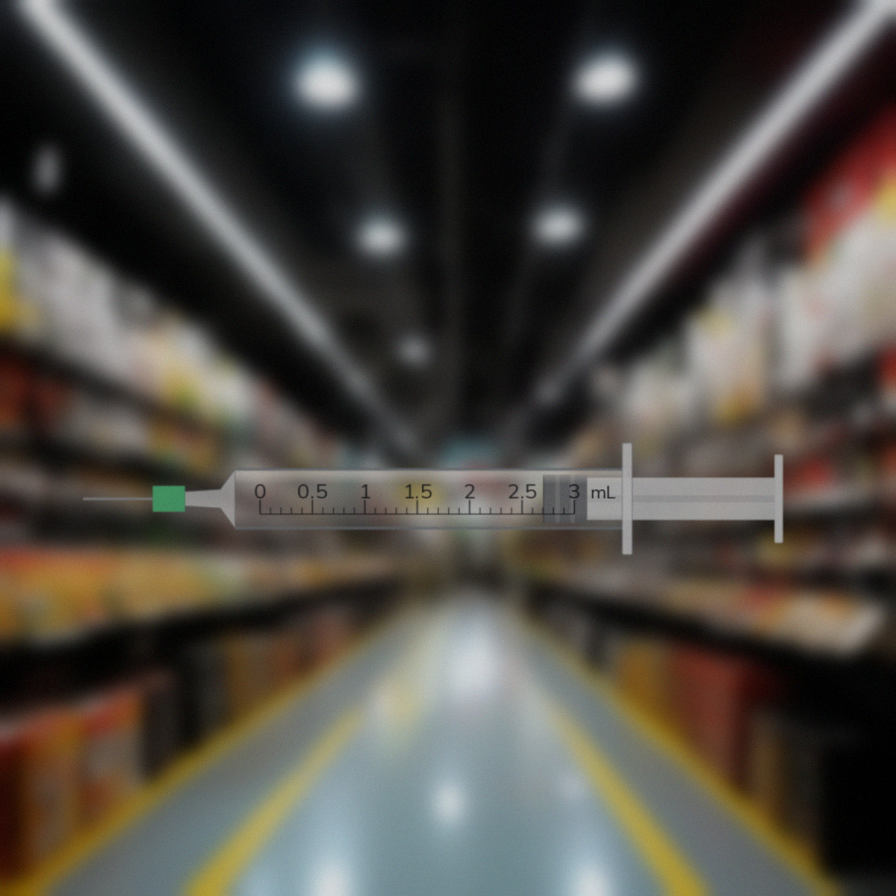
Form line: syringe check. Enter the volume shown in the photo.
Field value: 2.7 mL
